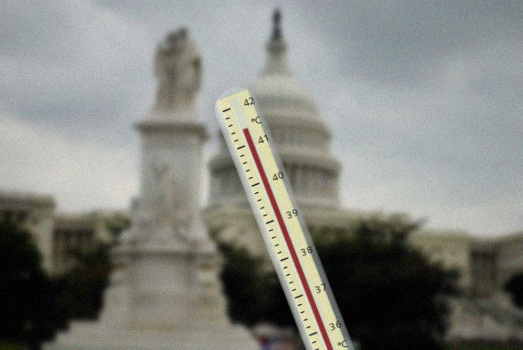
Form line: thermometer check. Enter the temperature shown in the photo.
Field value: 41.4 °C
